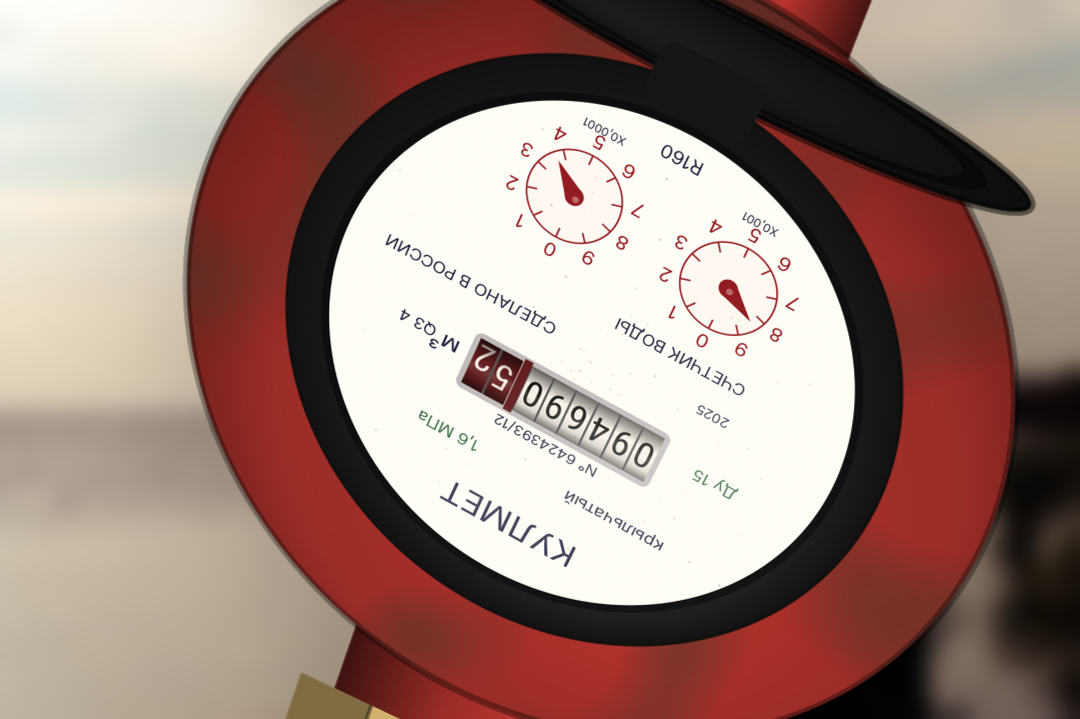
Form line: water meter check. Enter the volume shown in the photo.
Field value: 94690.5183 m³
